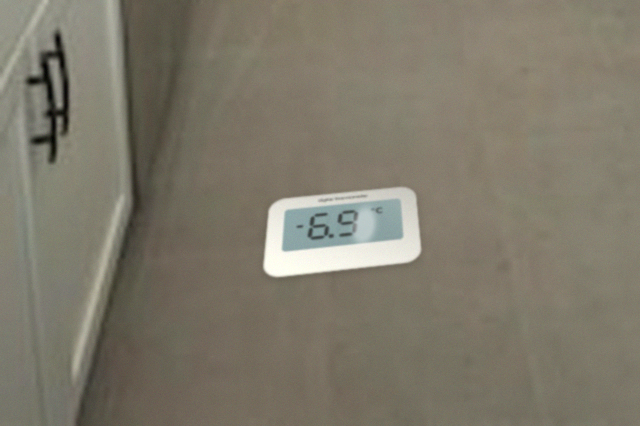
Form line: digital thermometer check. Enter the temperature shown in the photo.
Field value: -6.9 °C
